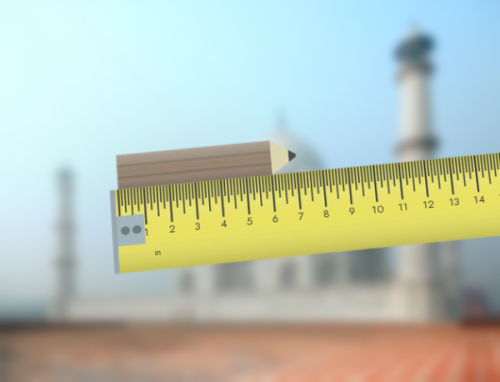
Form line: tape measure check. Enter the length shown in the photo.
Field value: 7 in
